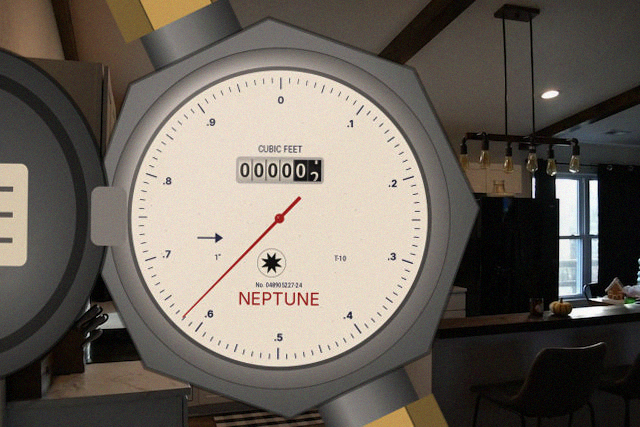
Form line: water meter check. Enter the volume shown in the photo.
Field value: 1.62 ft³
